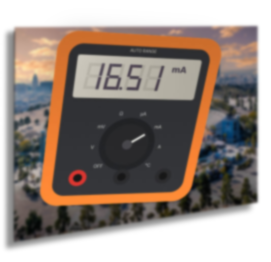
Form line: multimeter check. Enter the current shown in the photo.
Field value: 16.51 mA
